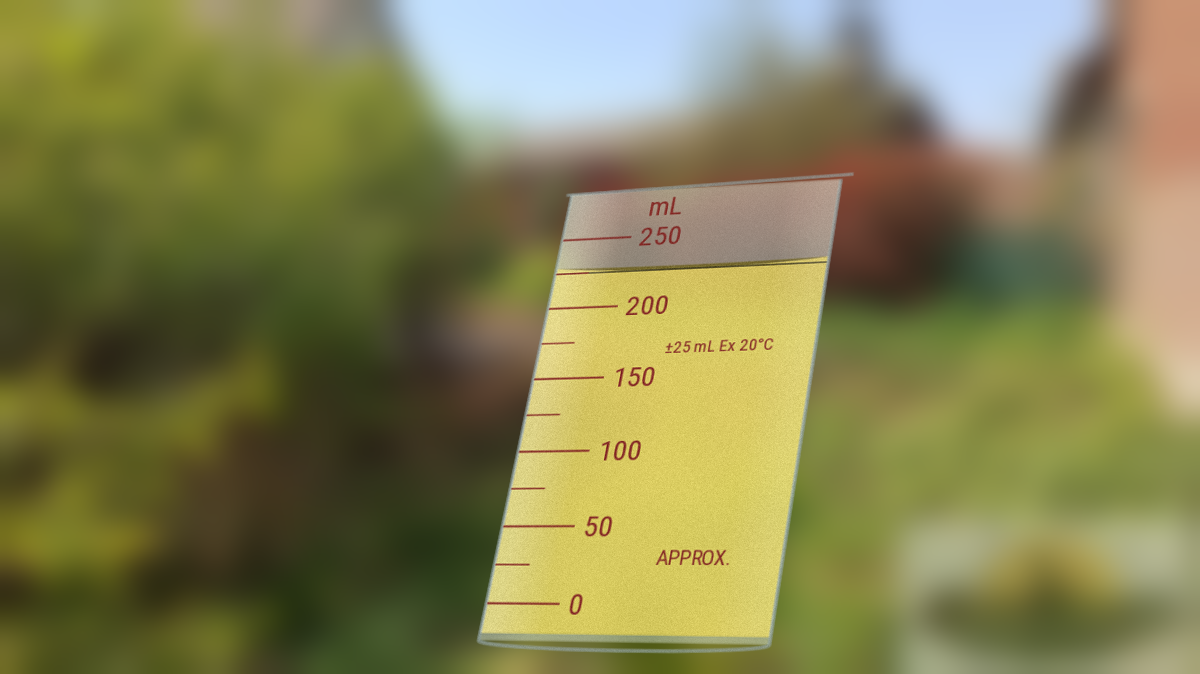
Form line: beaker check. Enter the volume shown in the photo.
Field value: 225 mL
